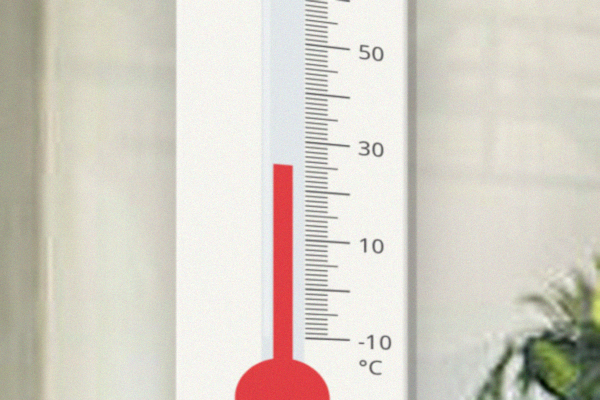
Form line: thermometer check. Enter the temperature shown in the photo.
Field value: 25 °C
